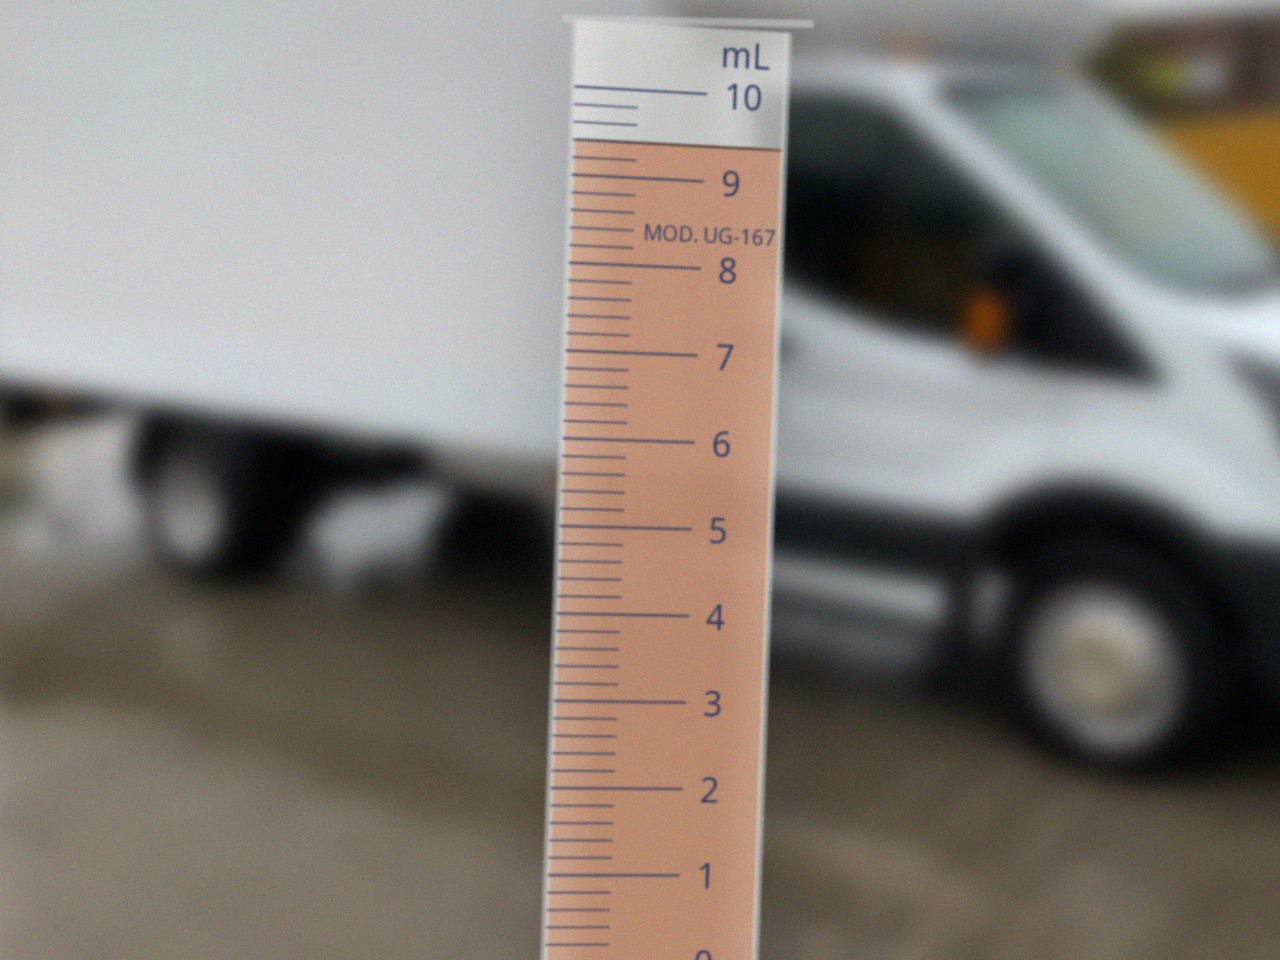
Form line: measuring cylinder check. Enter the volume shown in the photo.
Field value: 9.4 mL
